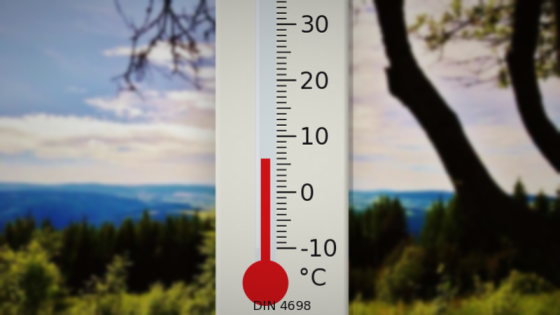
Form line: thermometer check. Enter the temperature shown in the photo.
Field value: 6 °C
